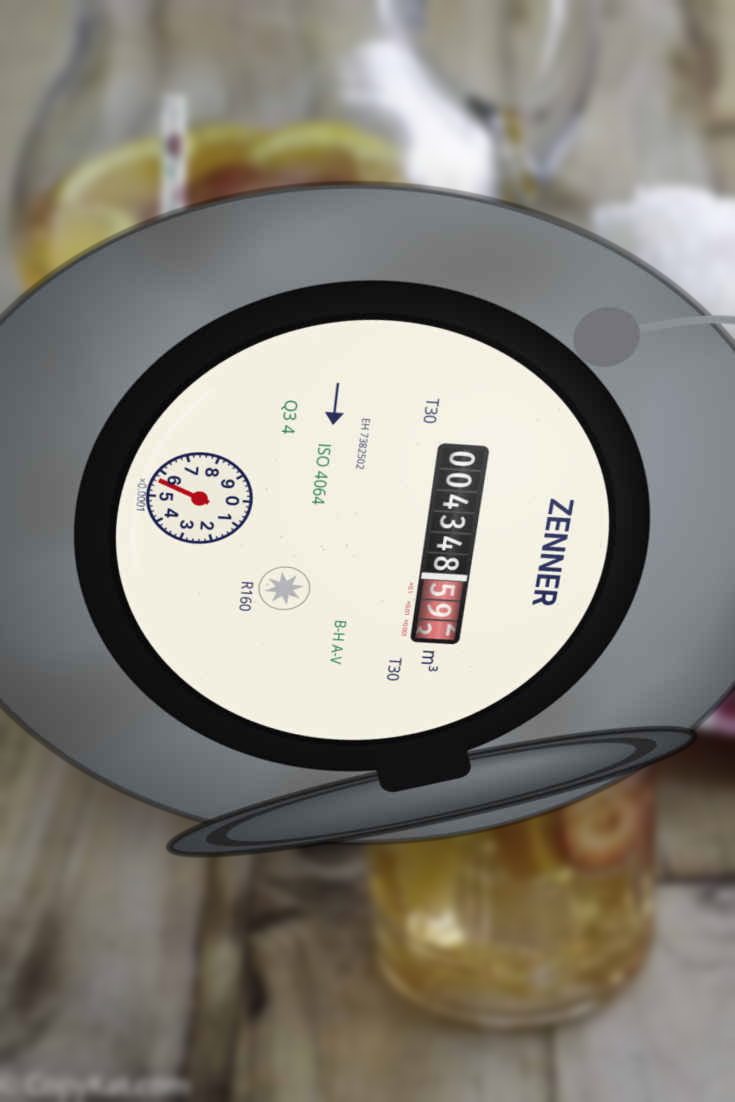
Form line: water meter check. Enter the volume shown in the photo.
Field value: 4348.5925 m³
